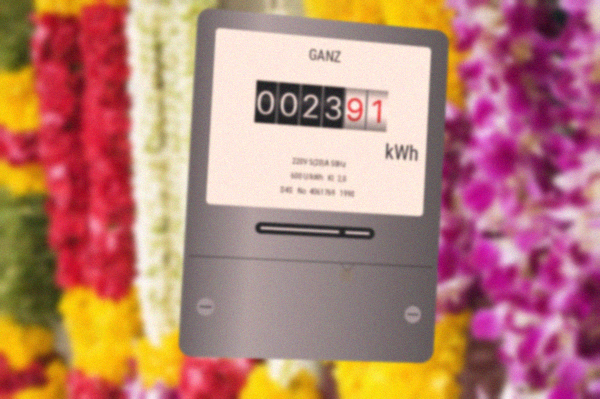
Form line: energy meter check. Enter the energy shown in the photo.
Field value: 23.91 kWh
